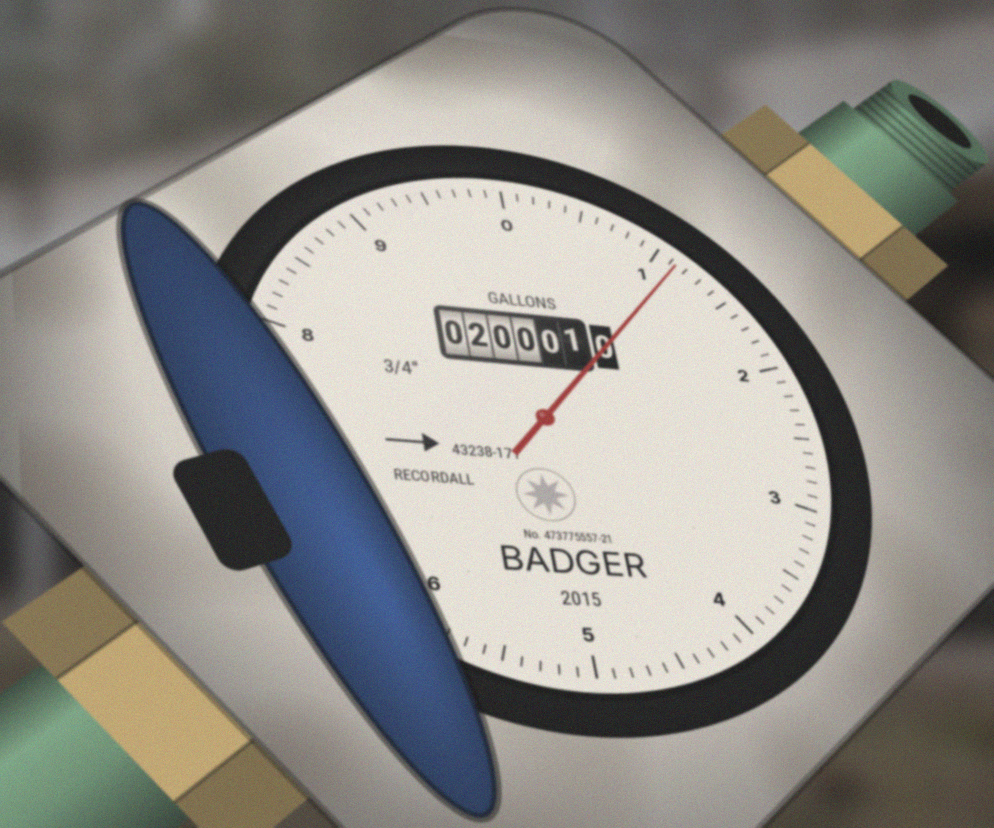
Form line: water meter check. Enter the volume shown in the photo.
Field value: 200011.1 gal
